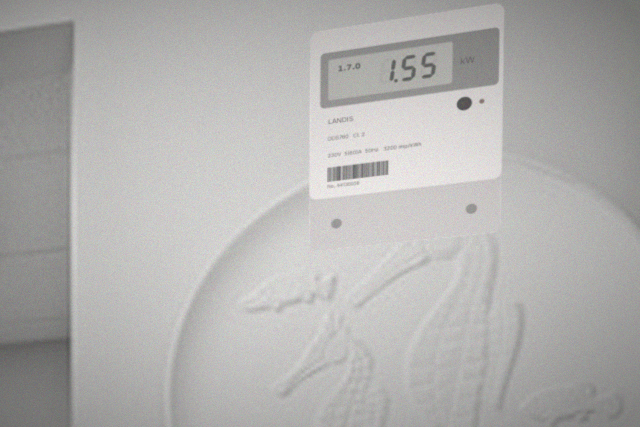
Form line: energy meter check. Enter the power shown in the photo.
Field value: 1.55 kW
